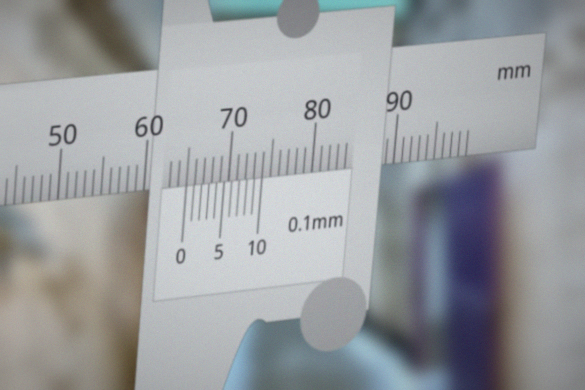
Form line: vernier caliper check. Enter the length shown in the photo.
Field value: 65.0 mm
